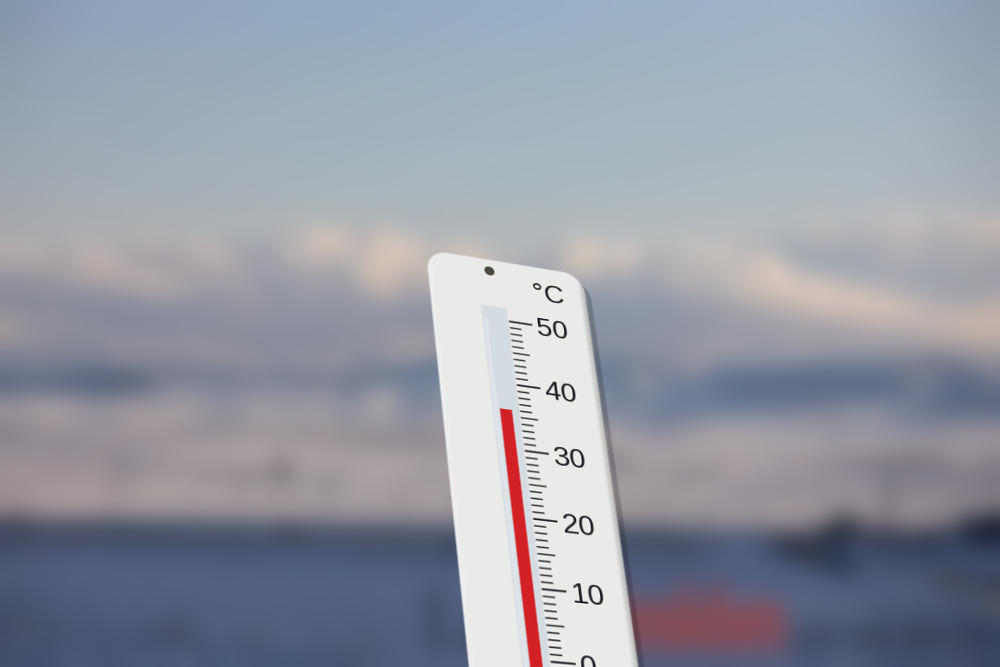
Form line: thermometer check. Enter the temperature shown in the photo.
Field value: 36 °C
